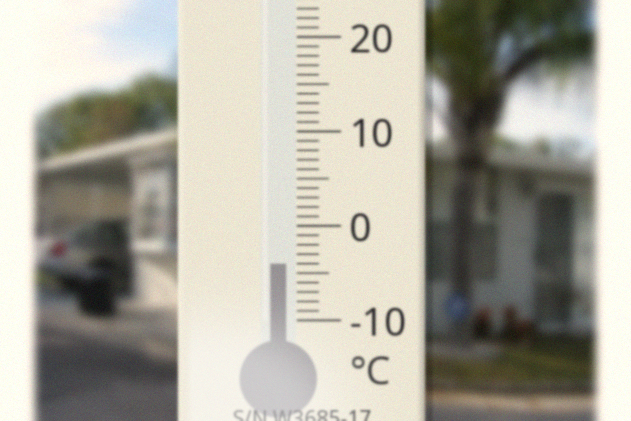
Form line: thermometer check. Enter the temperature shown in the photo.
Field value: -4 °C
